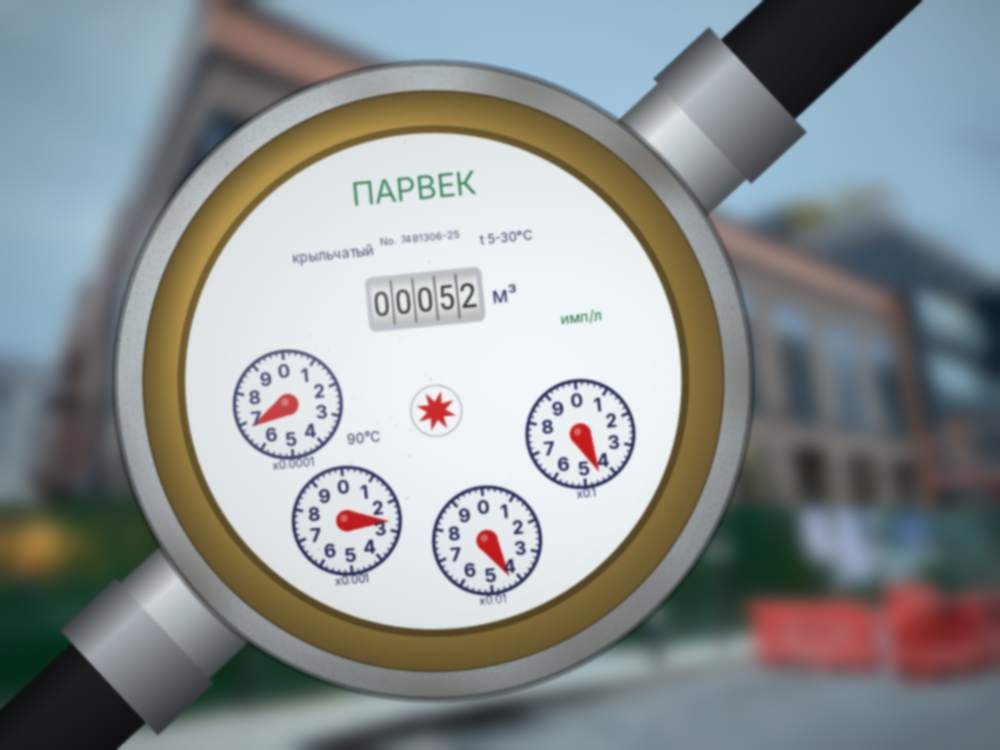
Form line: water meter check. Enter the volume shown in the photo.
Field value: 52.4426 m³
